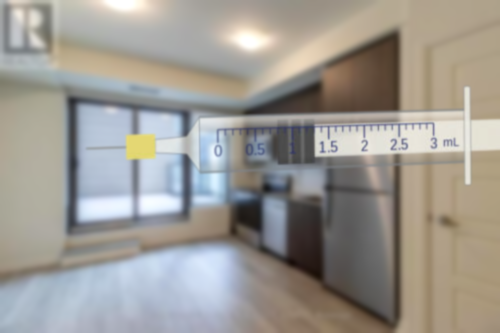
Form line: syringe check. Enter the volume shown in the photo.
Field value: 0.8 mL
